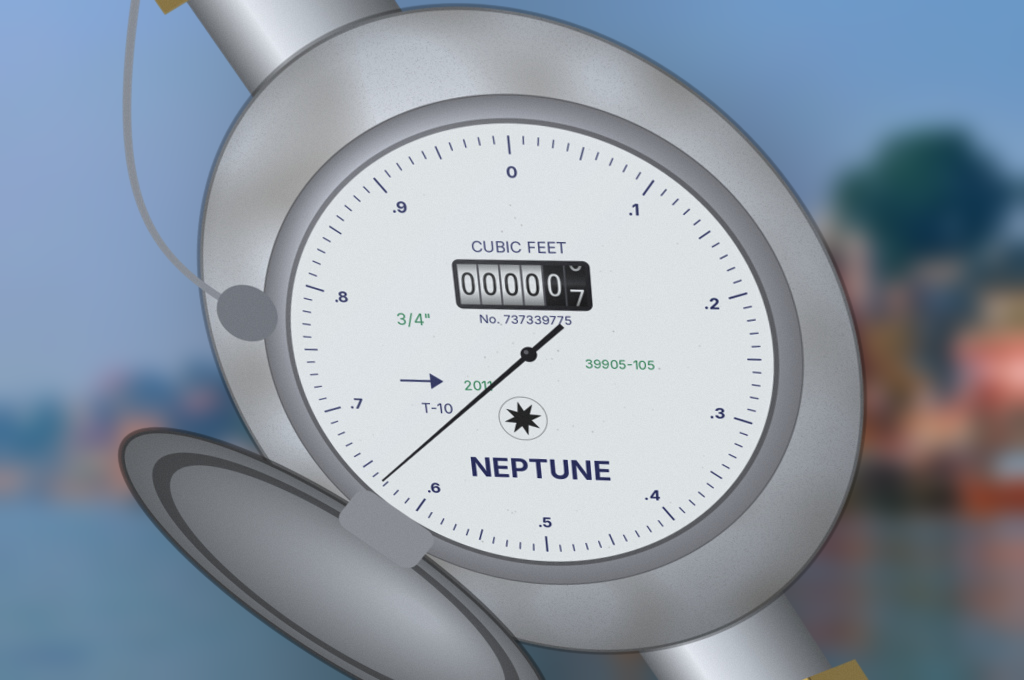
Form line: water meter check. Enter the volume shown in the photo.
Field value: 6.63 ft³
